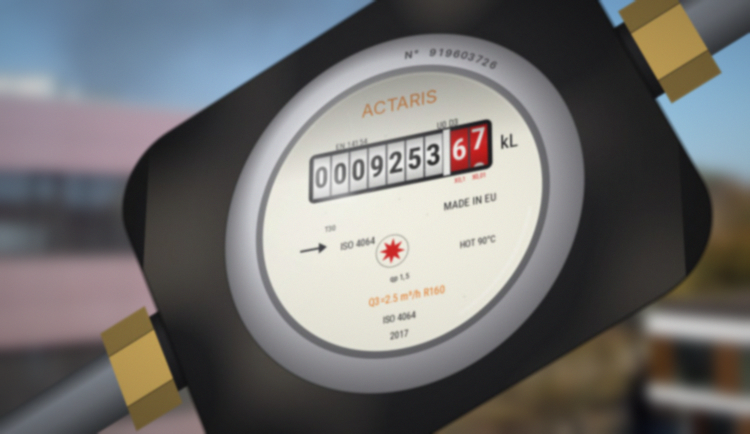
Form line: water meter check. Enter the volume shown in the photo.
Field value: 9253.67 kL
